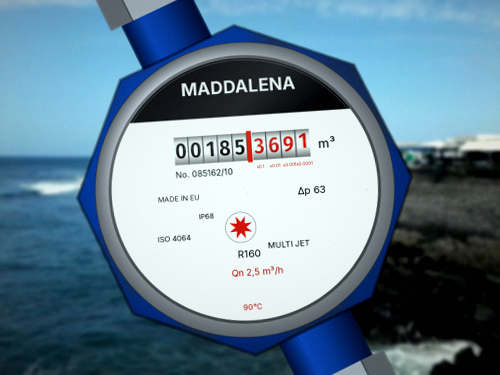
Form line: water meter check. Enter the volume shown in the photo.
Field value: 185.3691 m³
